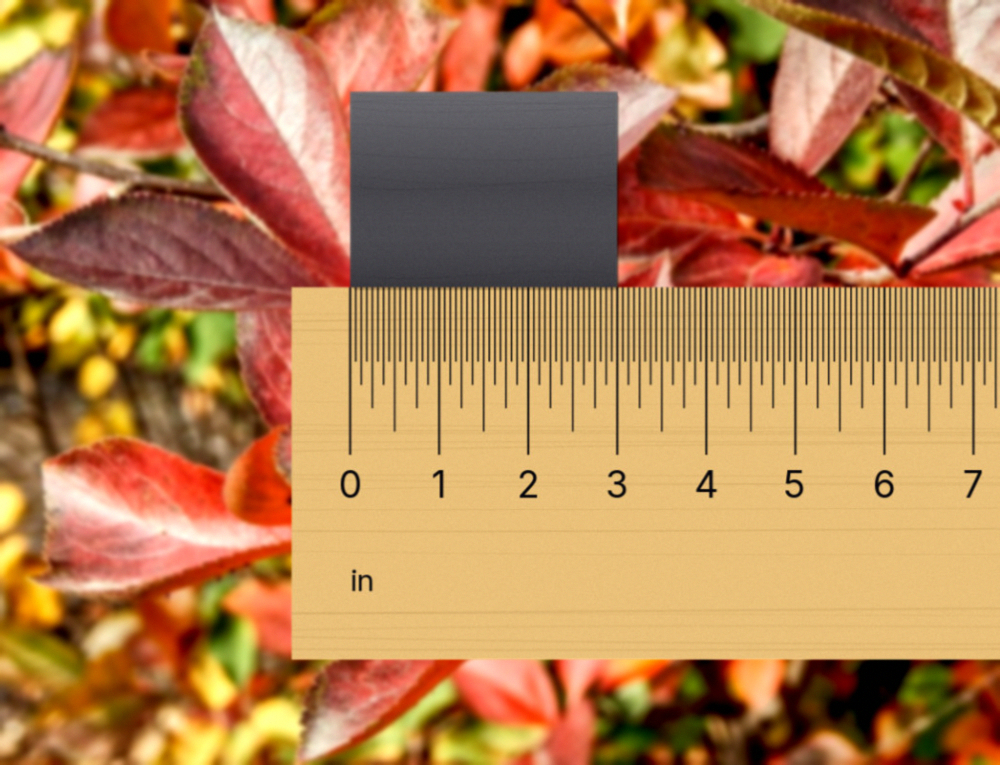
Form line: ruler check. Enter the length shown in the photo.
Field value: 3 in
